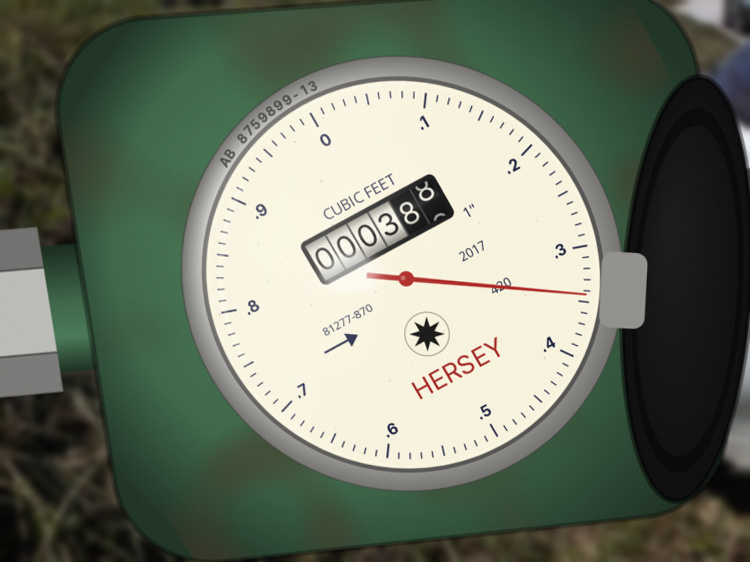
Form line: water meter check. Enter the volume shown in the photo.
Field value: 388.34 ft³
